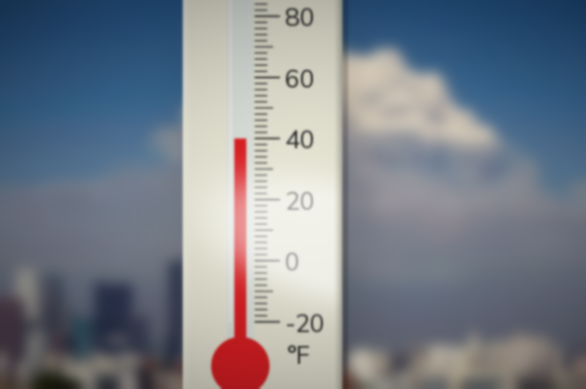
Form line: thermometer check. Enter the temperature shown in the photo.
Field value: 40 °F
